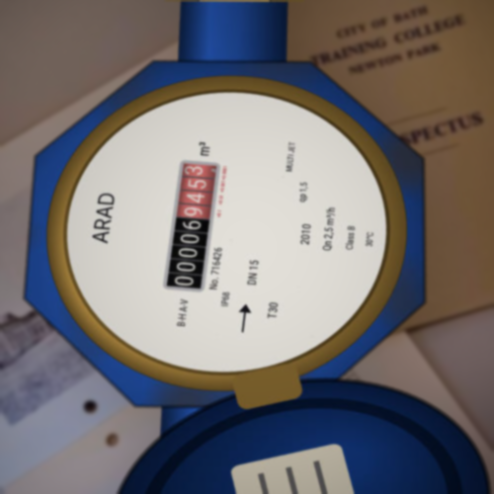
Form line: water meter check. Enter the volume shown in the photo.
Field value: 6.9453 m³
